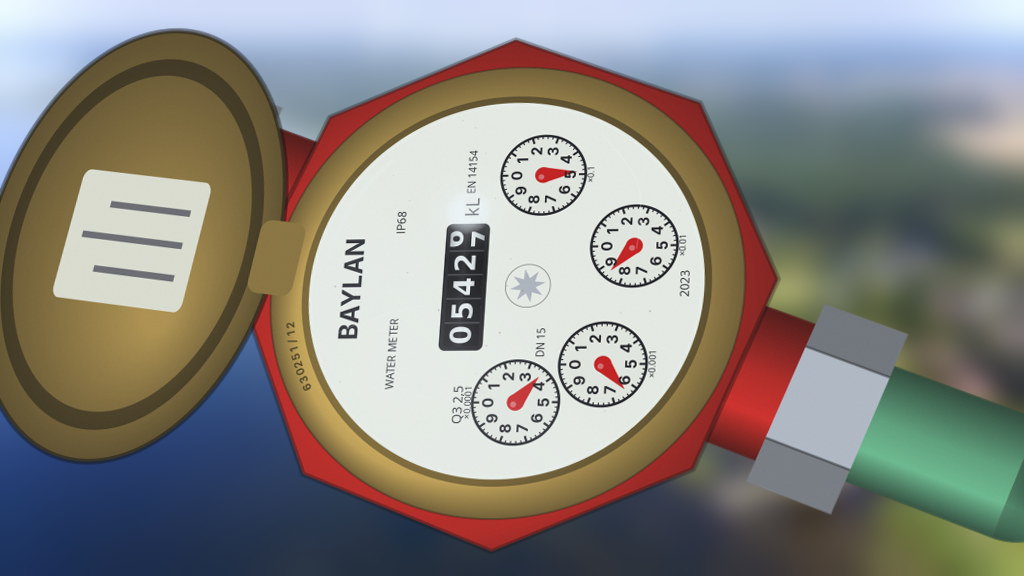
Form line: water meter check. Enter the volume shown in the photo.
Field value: 5426.4863 kL
